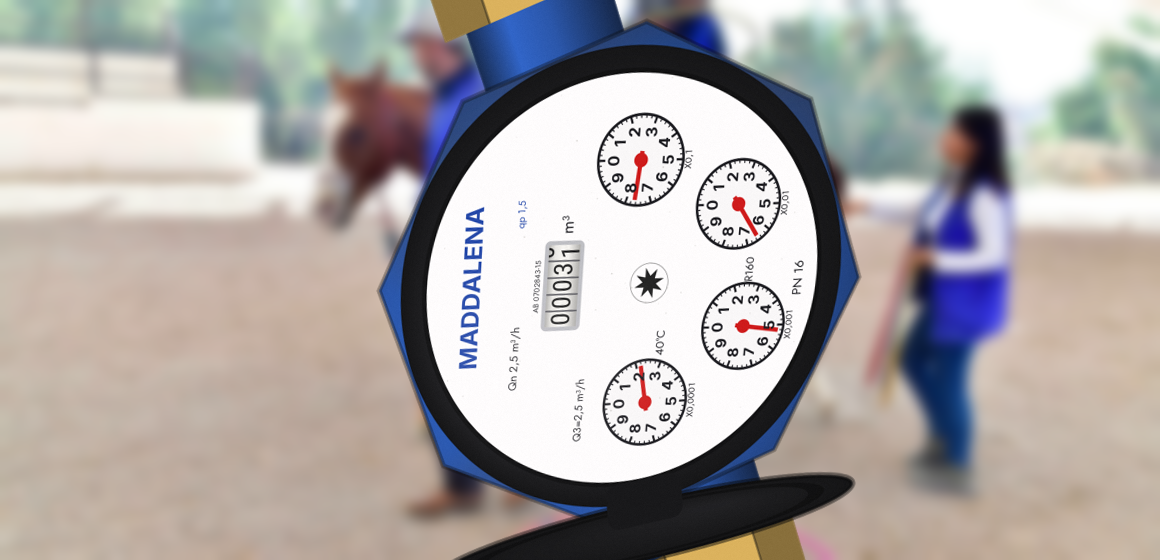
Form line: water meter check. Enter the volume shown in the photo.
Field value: 30.7652 m³
